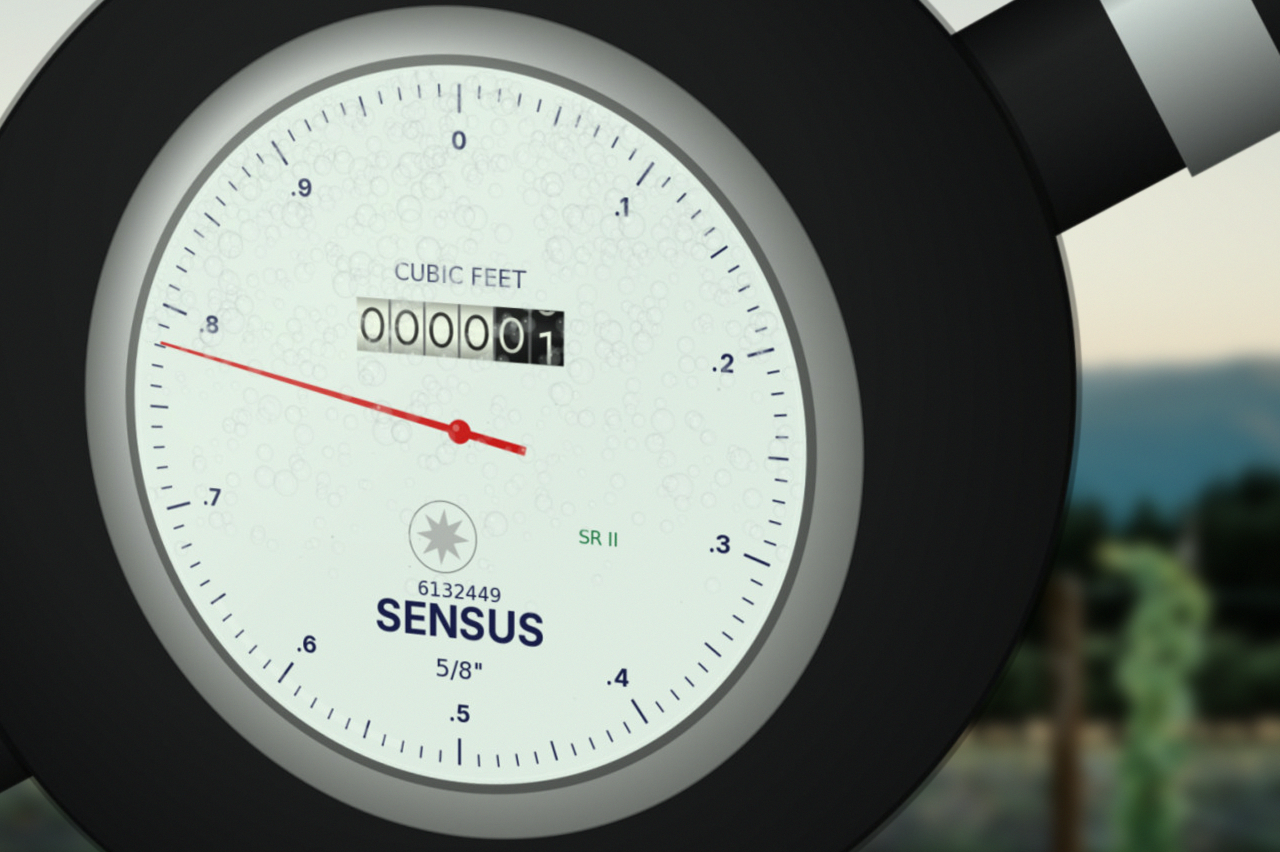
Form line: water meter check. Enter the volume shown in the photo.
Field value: 0.78 ft³
